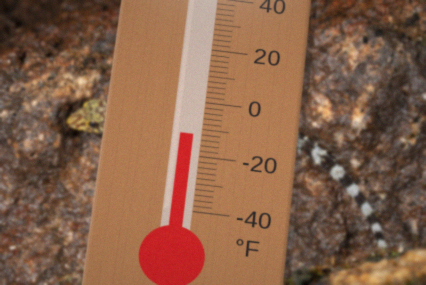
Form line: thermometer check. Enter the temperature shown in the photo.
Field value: -12 °F
